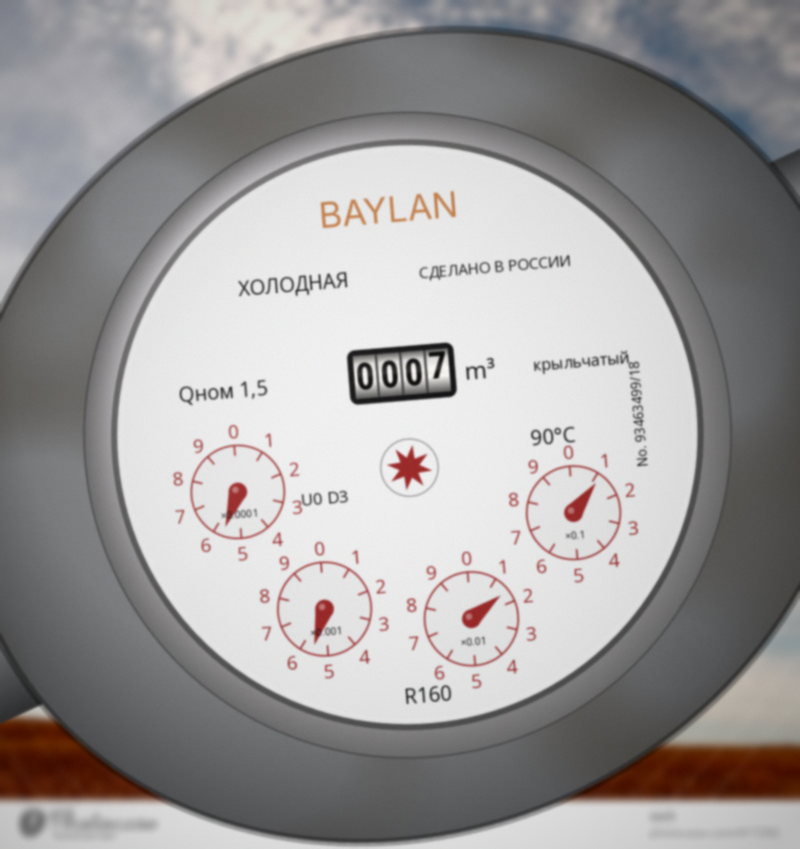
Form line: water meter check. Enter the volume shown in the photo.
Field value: 7.1155 m³
